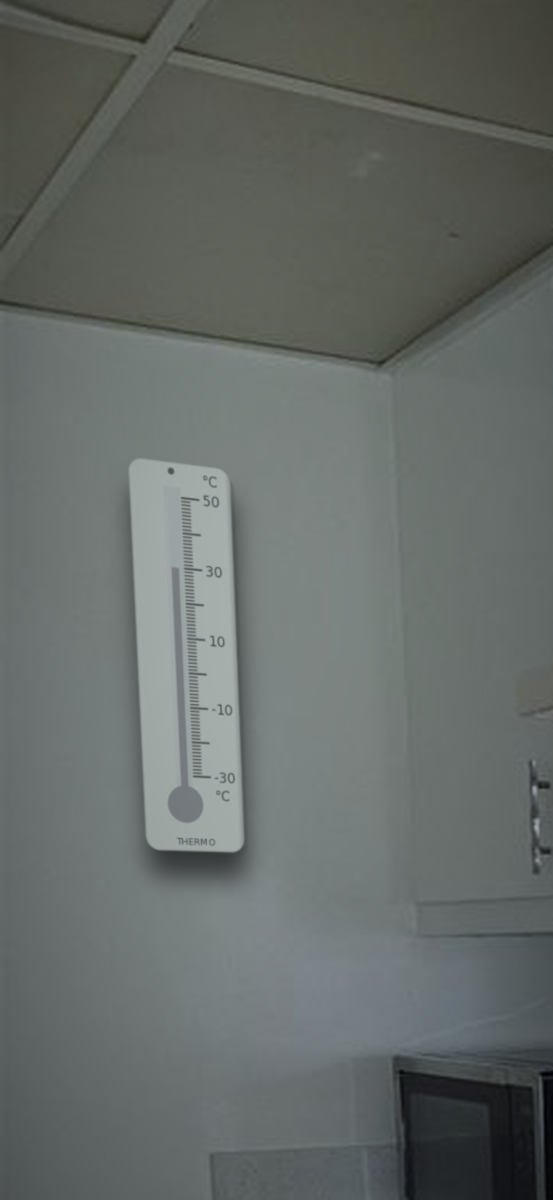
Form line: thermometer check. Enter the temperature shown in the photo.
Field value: 30 °C
